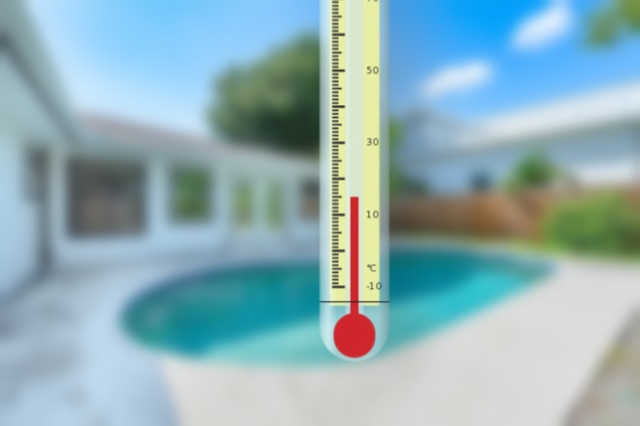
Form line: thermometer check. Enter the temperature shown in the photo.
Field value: 15 °C
